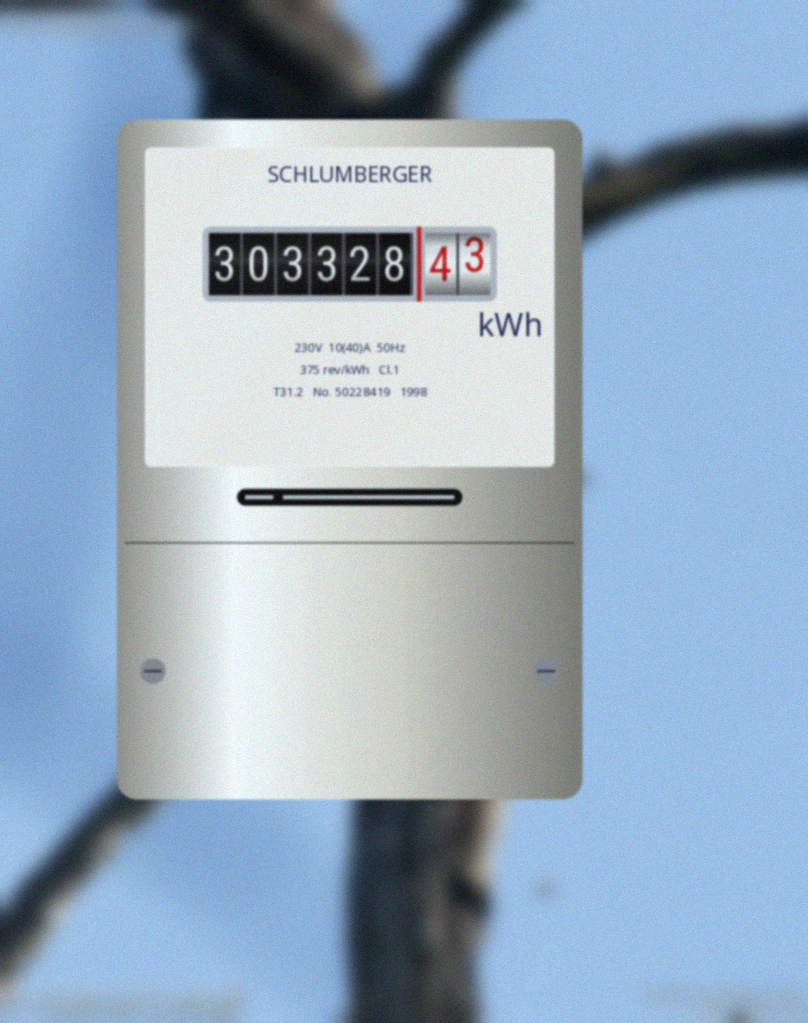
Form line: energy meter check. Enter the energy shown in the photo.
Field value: 303328.43 kWh
